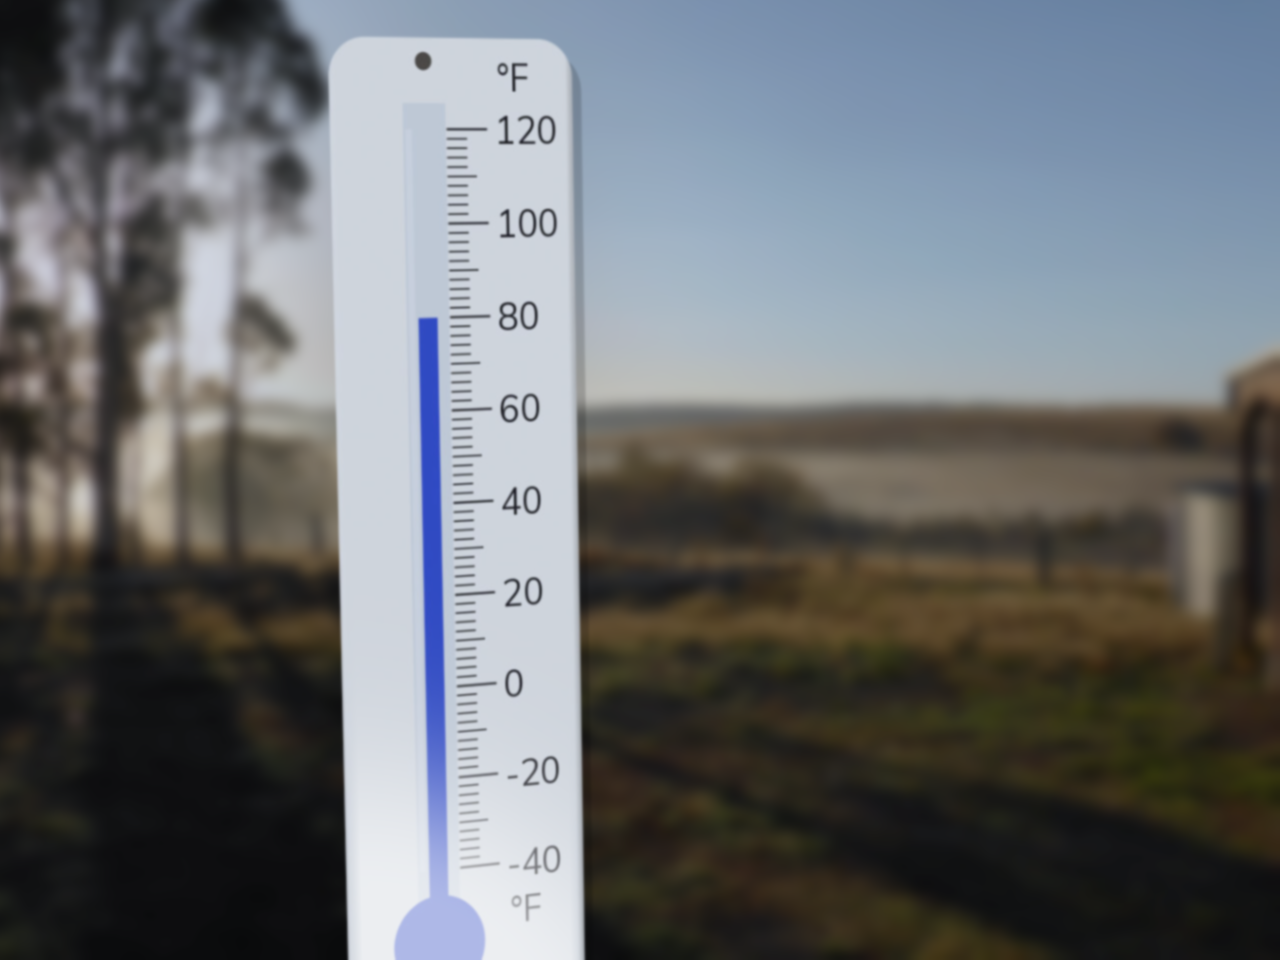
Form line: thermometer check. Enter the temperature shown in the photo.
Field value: 80 °F
